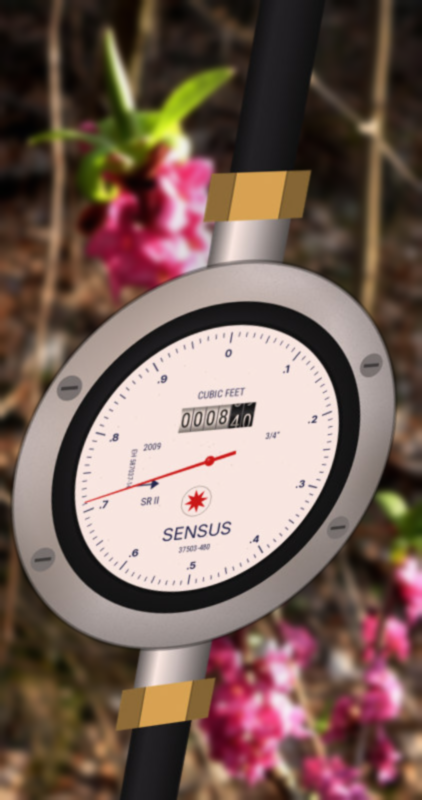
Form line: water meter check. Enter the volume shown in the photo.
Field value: 839.71 ft³
